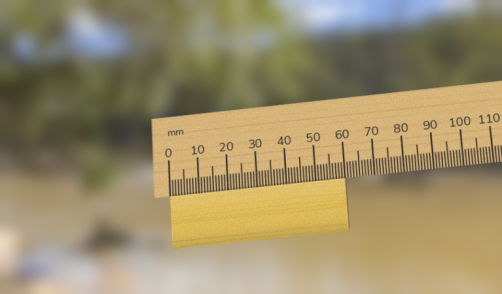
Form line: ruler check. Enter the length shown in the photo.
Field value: 60 mm
